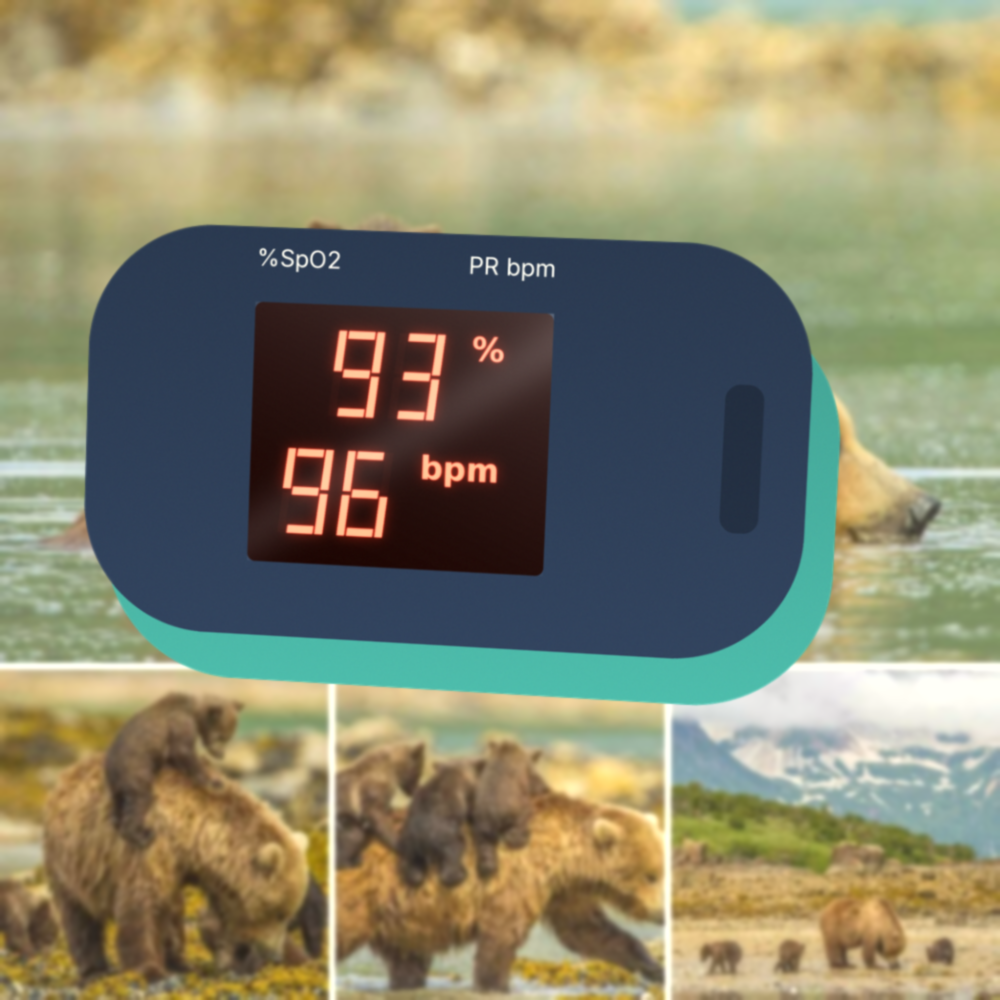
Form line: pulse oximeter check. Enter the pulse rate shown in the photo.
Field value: 96 bpm
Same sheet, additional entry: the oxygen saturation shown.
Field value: 93 %
